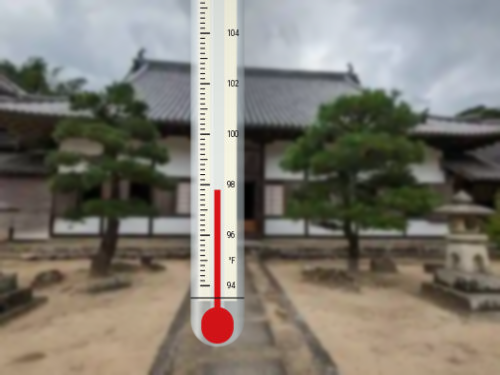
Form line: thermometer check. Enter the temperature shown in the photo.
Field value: 97.8 °F
